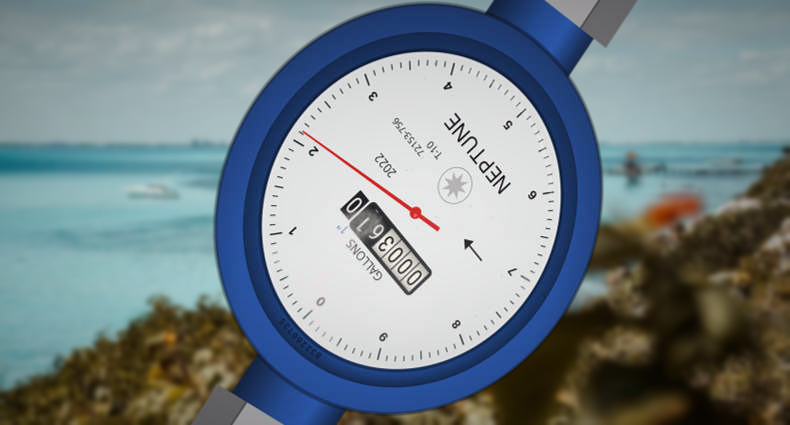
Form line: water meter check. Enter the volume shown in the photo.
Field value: 3612.1 gal
